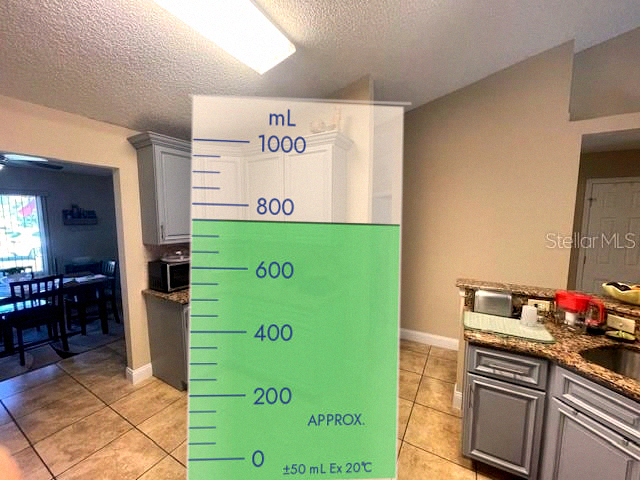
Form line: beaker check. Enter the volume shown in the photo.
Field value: 750 mL
